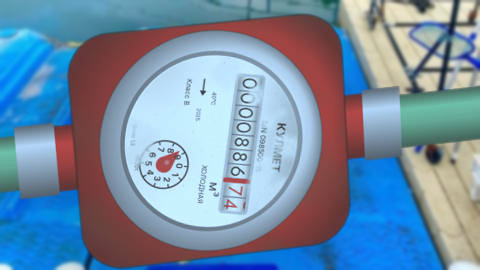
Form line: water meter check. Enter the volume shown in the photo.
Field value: 886.738 m³
